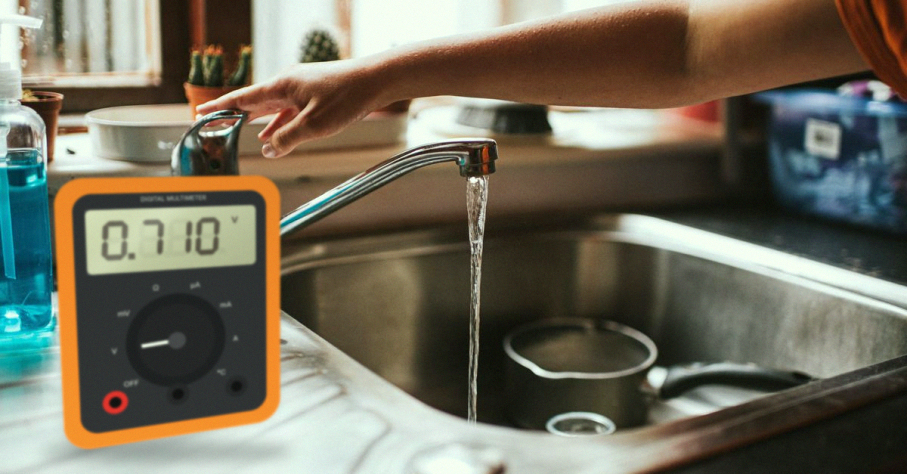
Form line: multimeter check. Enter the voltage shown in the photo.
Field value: 0.710 V
